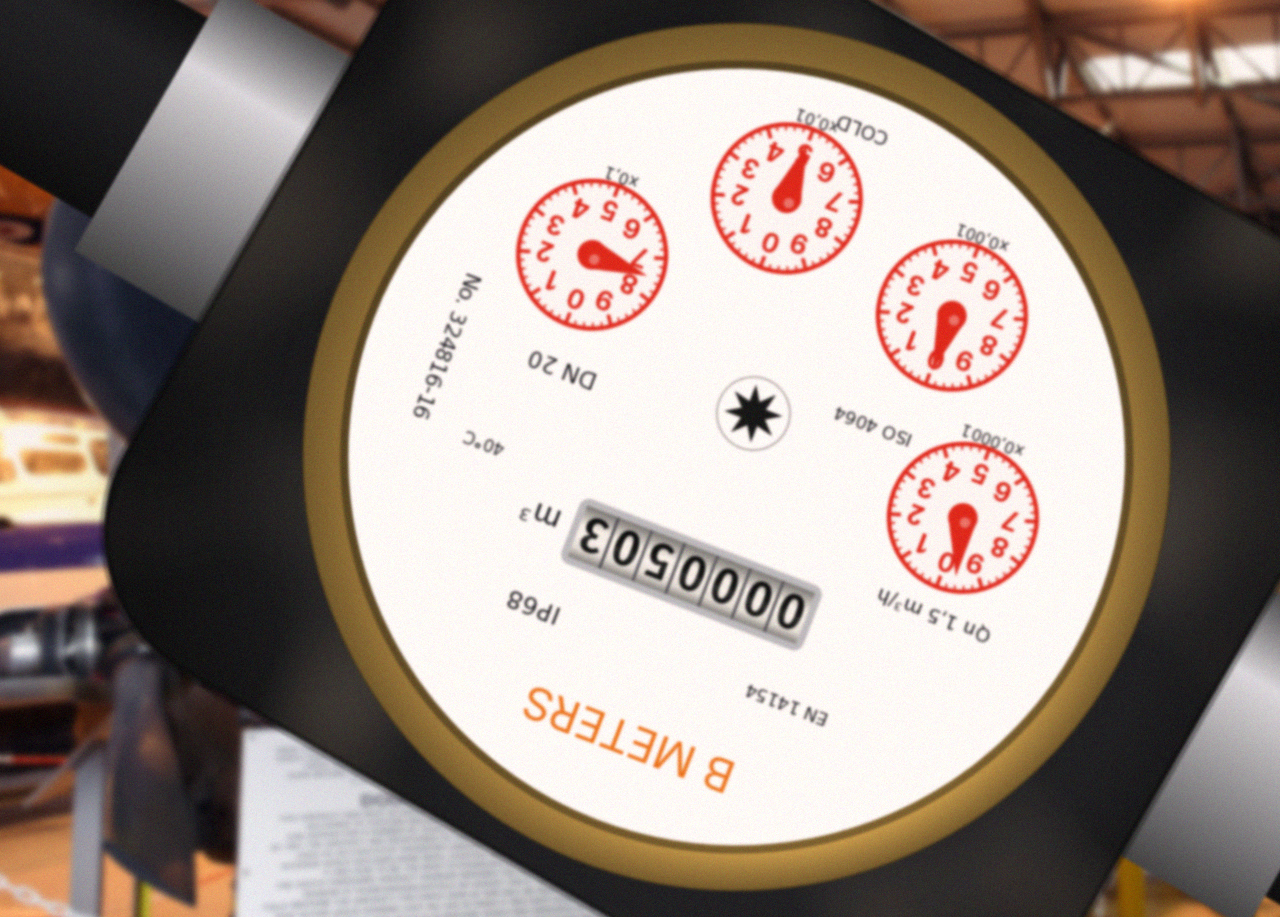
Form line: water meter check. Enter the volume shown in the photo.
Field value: 503.7499 m³
